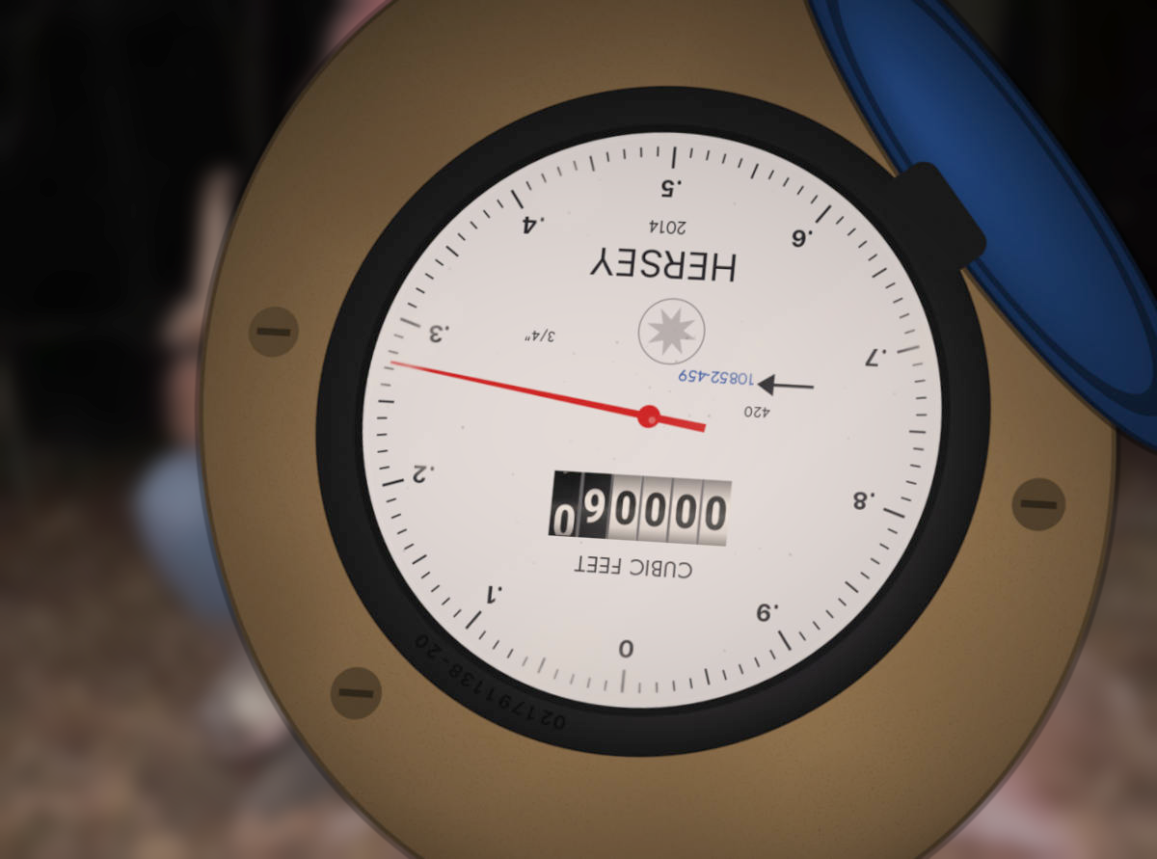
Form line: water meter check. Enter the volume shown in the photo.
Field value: 60.27 ft³
